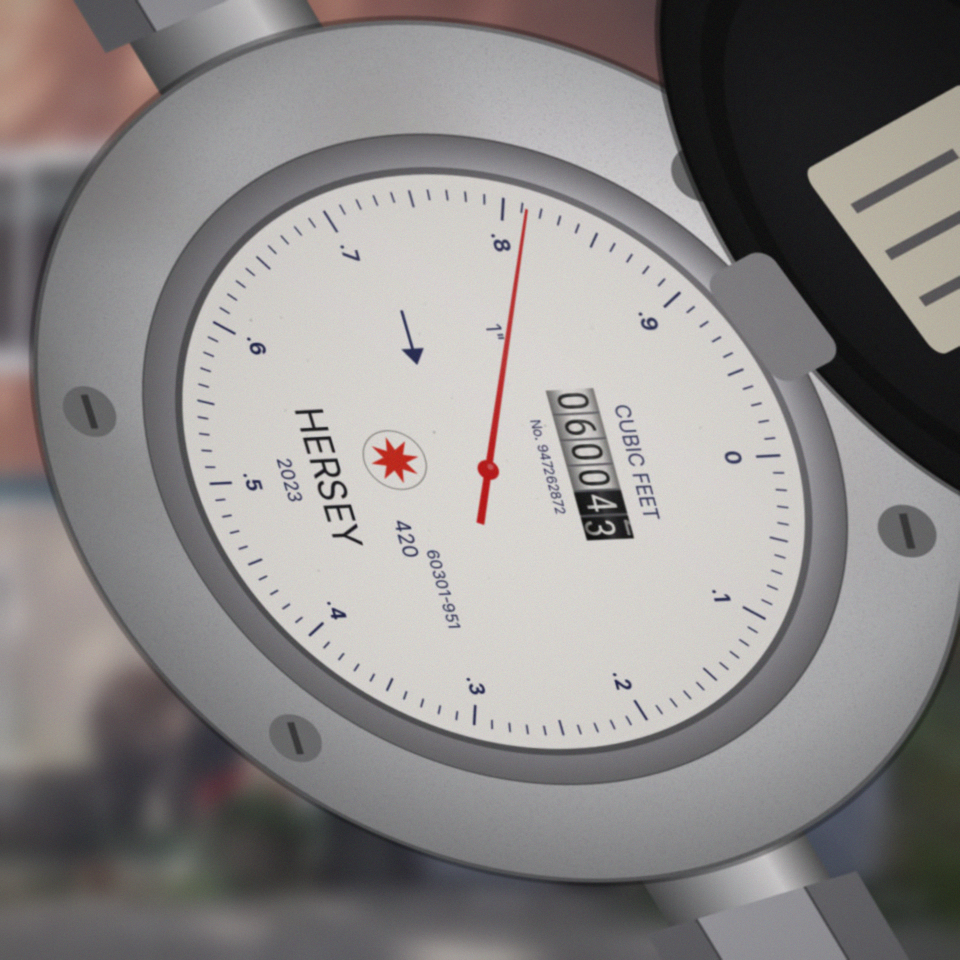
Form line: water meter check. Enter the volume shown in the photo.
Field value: 60042.81 ft³
